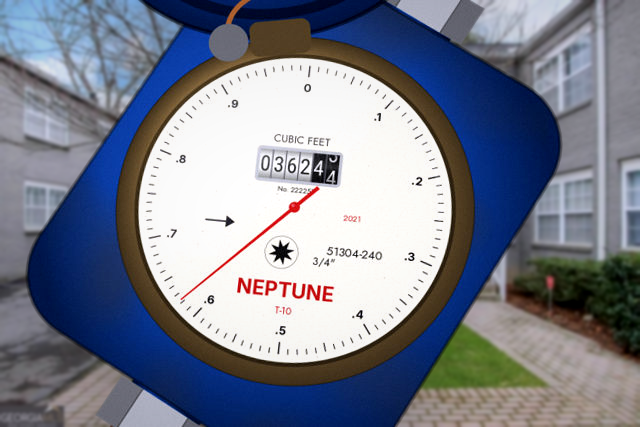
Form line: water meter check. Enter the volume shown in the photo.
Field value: 36243.62 ft³
